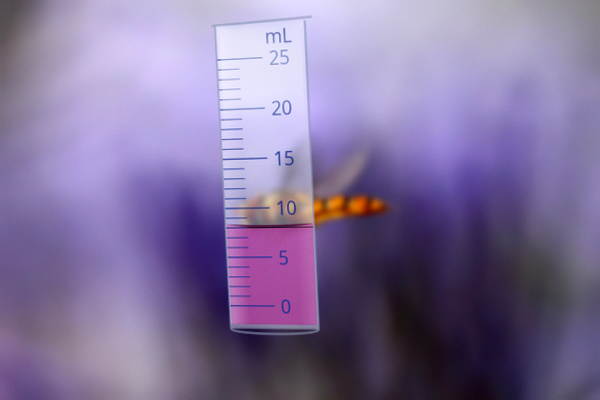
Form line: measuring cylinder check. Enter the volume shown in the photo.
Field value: 8 mL
